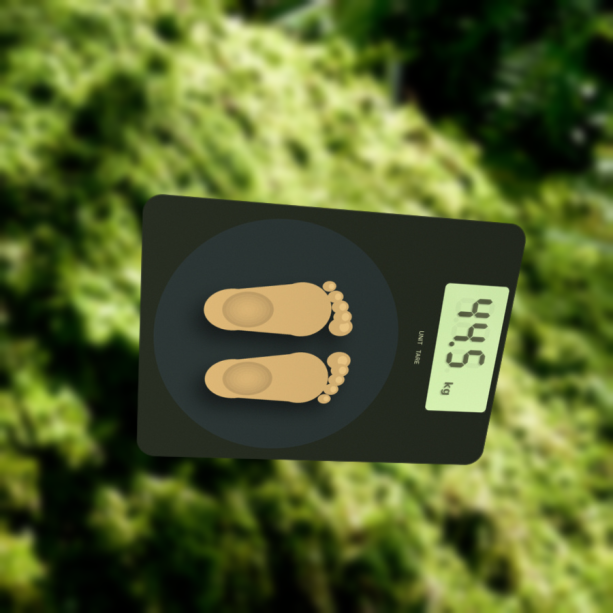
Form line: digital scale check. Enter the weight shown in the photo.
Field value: 44.5 kg
